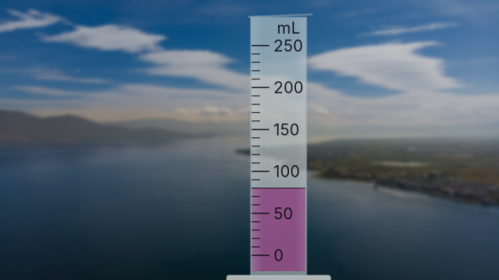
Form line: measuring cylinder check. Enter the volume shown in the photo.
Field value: 80 mL
